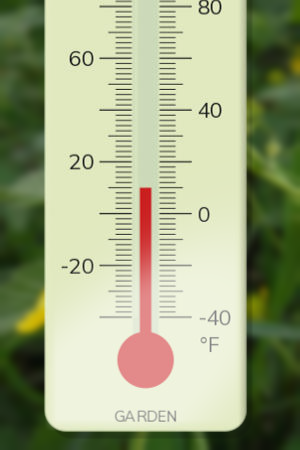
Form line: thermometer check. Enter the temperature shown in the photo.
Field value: 10 °F
